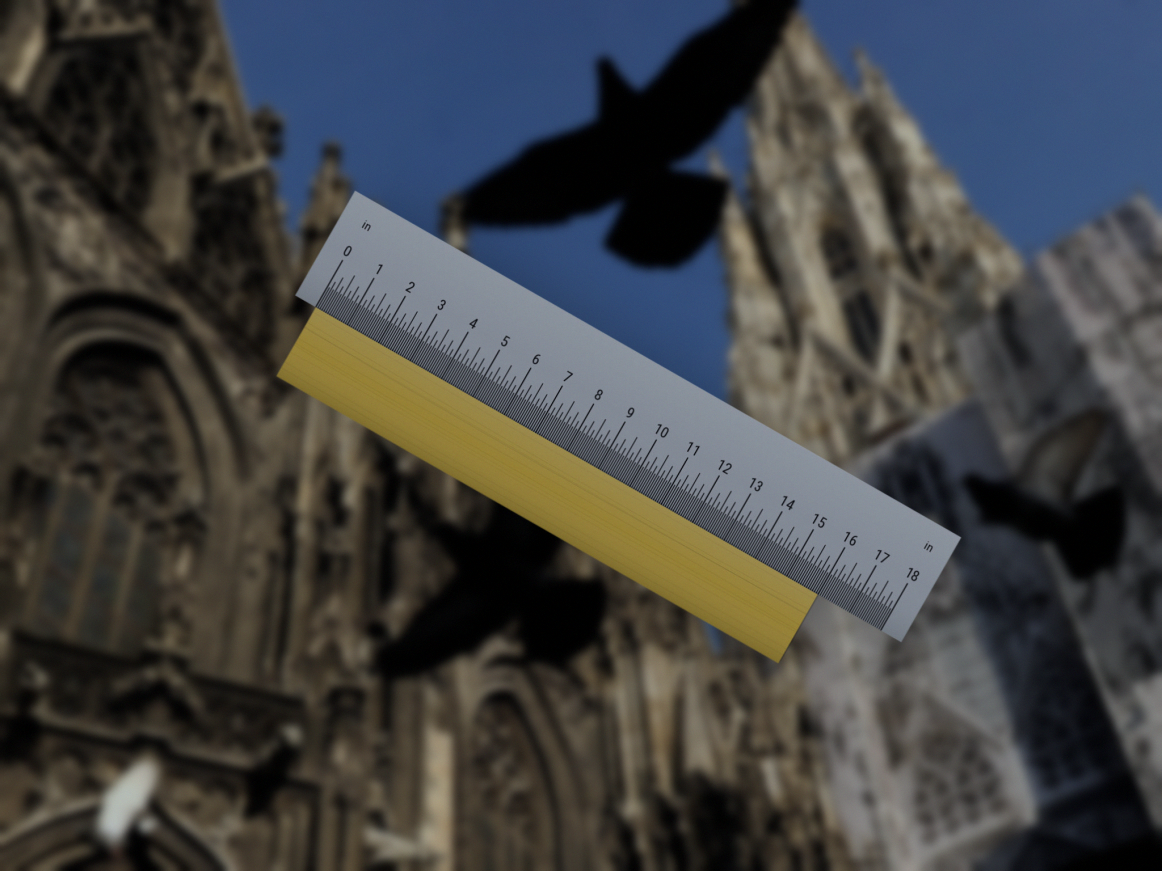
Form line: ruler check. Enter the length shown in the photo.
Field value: 16 in
